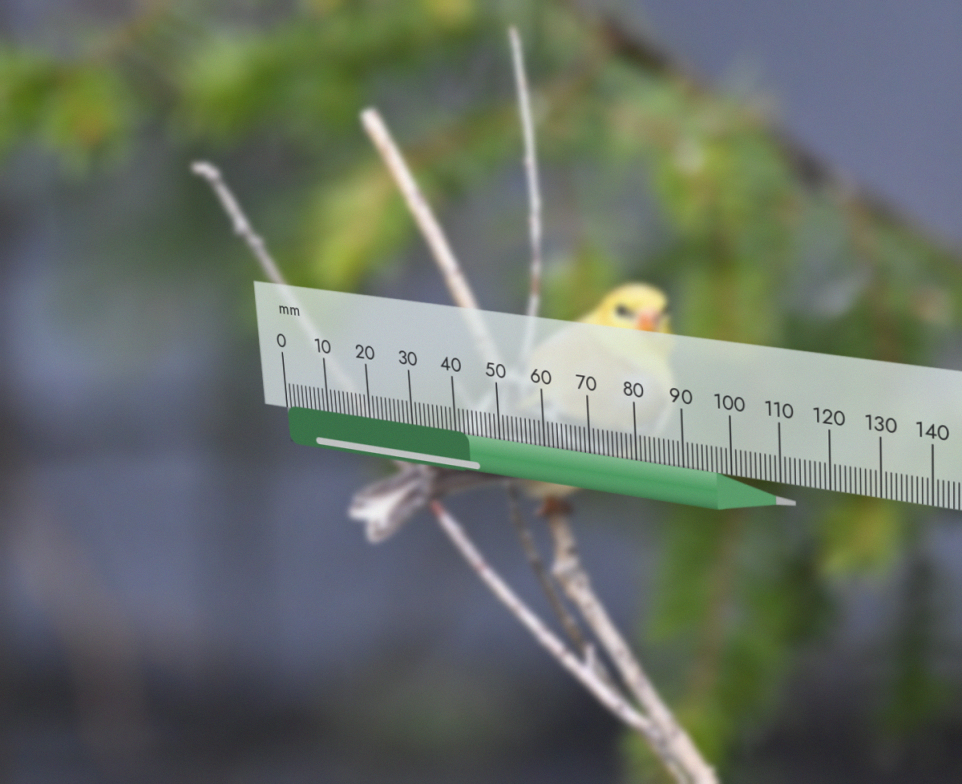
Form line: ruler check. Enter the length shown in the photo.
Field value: 113 mm
